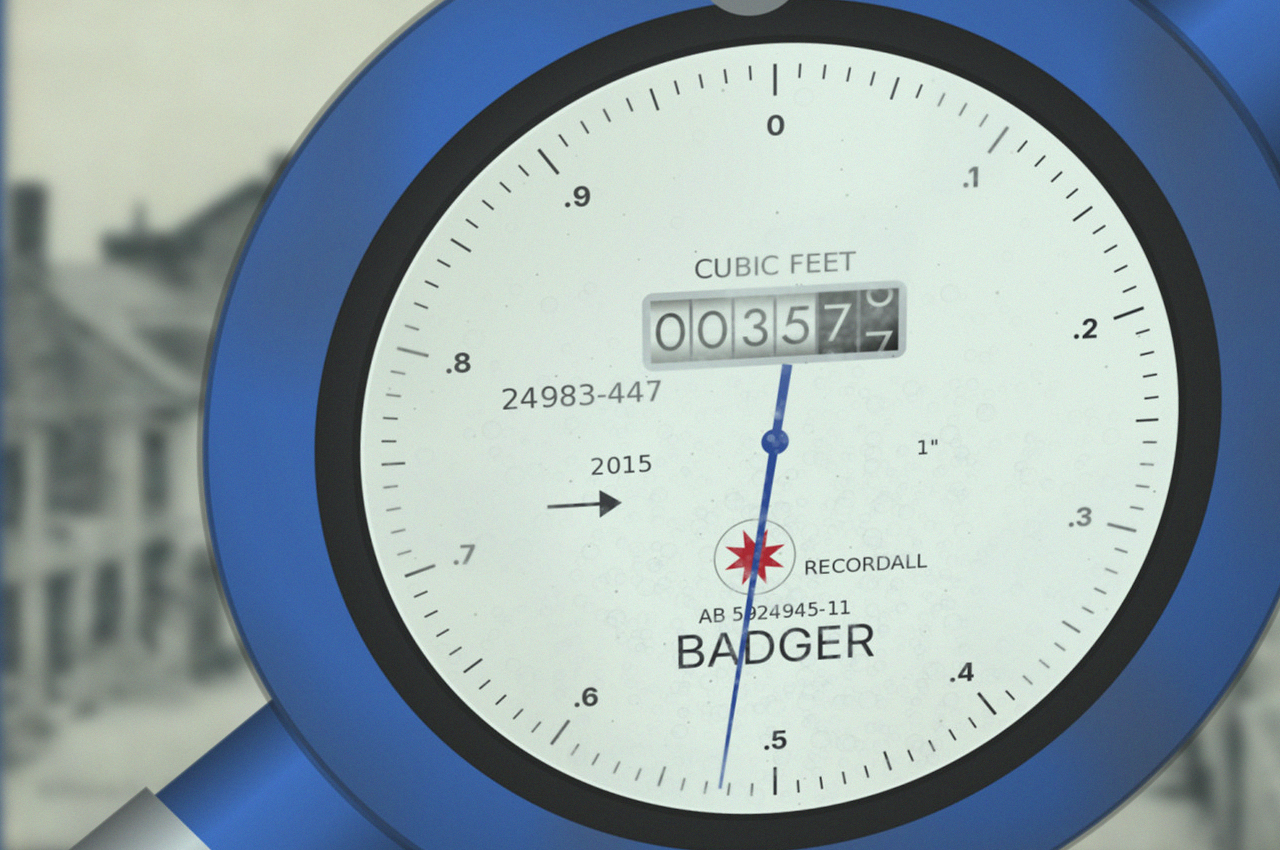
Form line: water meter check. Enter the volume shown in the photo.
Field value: 3576.52 ft³
